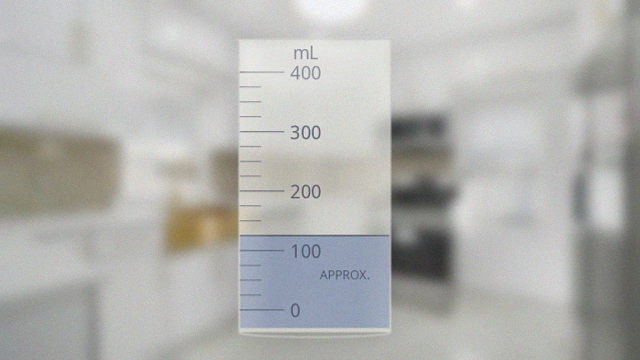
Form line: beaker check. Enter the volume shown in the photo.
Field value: 125 mL
